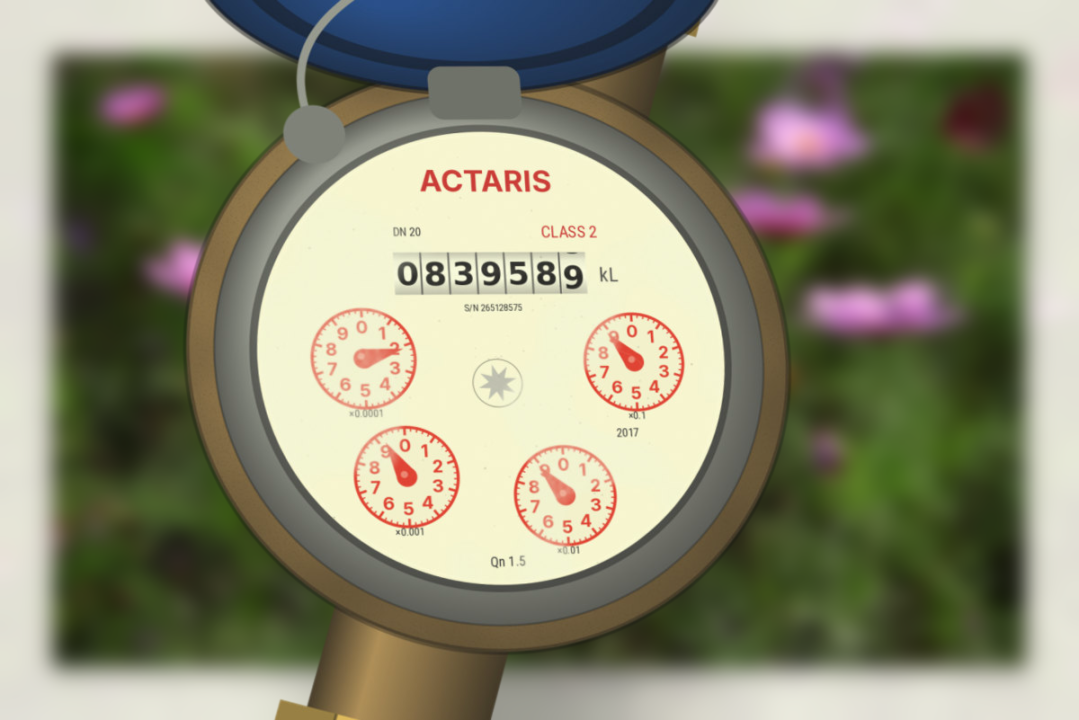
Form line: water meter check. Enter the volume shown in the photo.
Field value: 839588.8892 kL
